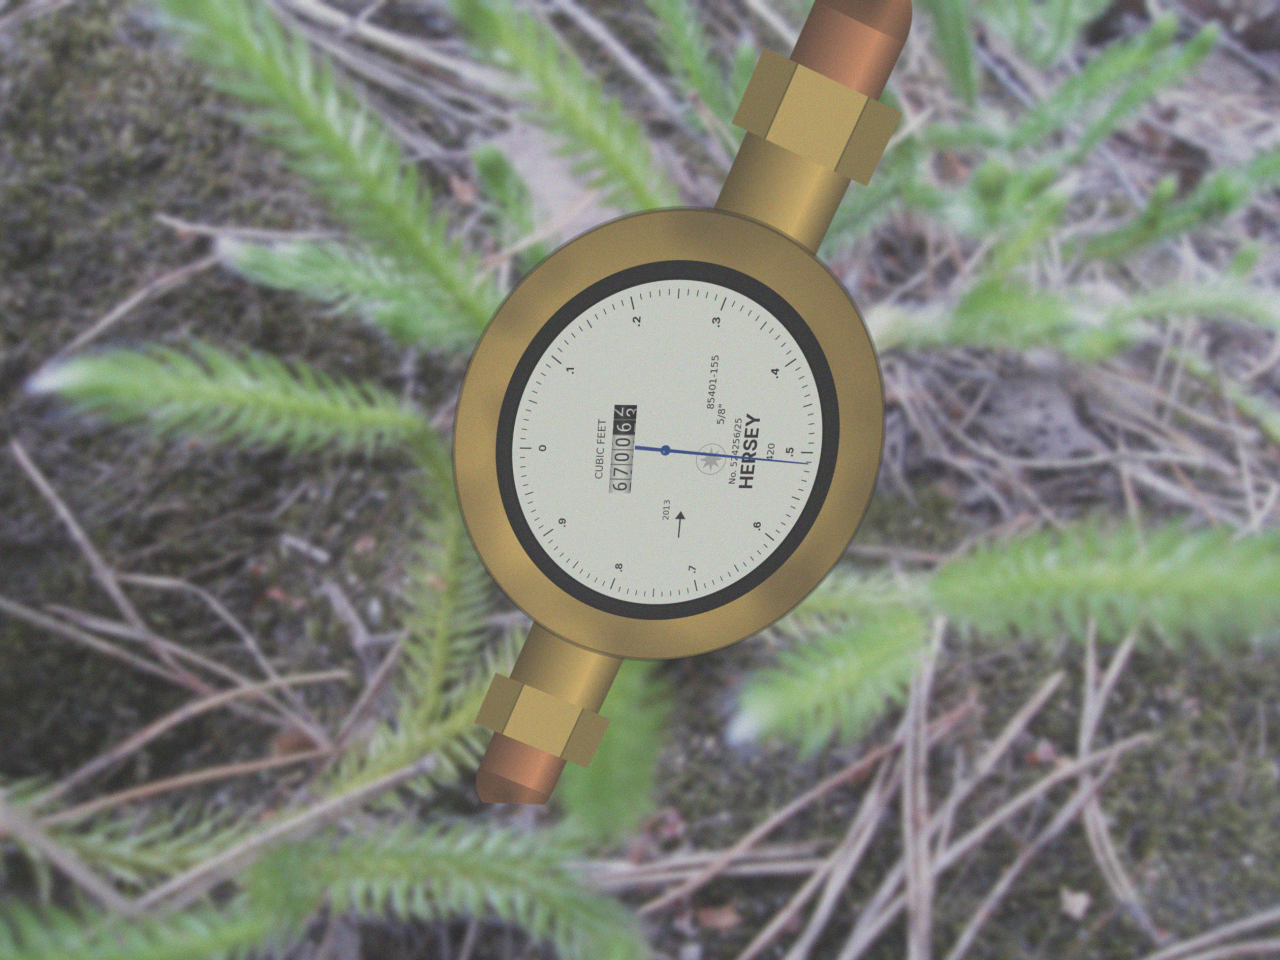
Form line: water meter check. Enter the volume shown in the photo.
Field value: 670062.51 ft³
